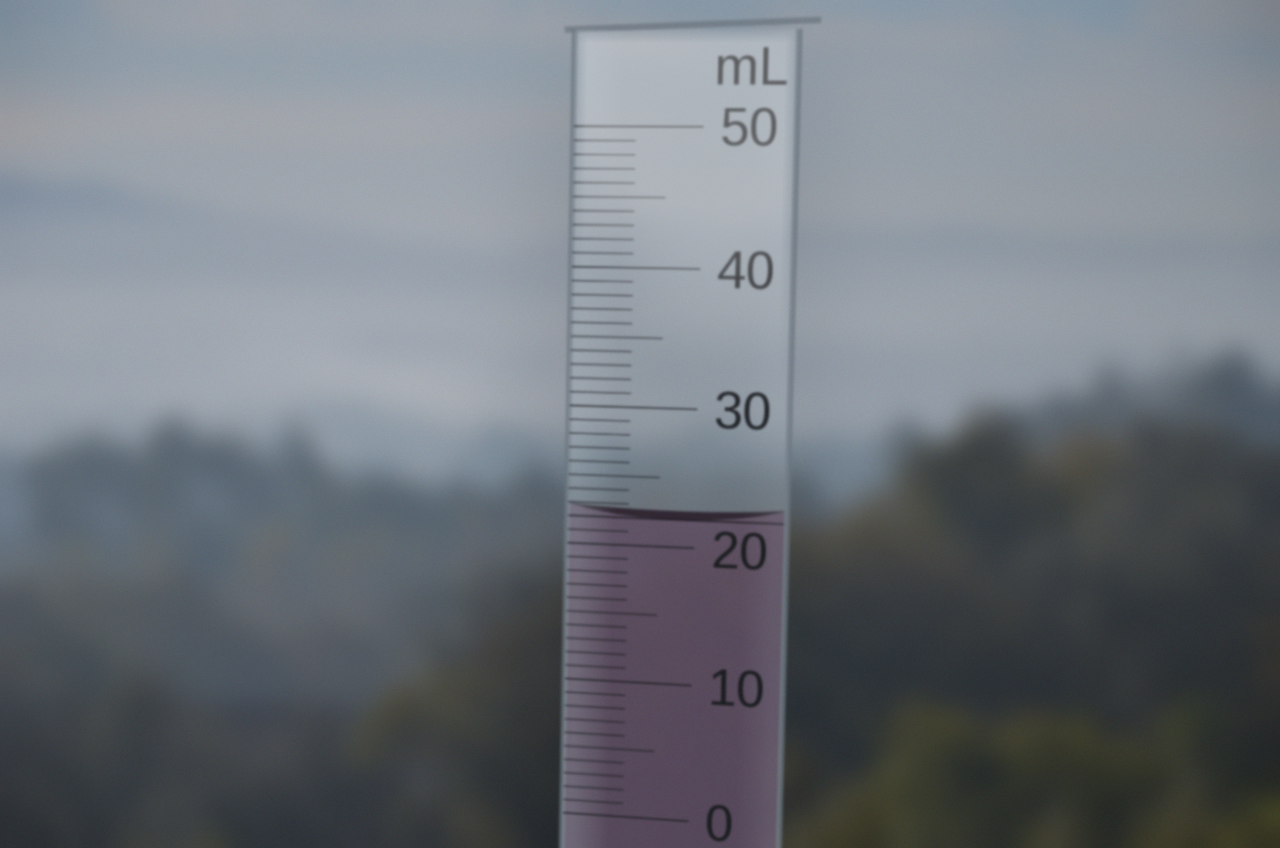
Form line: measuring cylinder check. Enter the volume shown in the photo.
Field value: 22 mL
